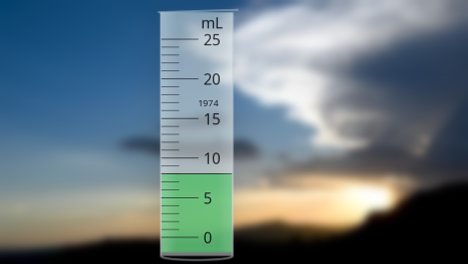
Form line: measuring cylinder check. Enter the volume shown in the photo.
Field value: 8 mL
